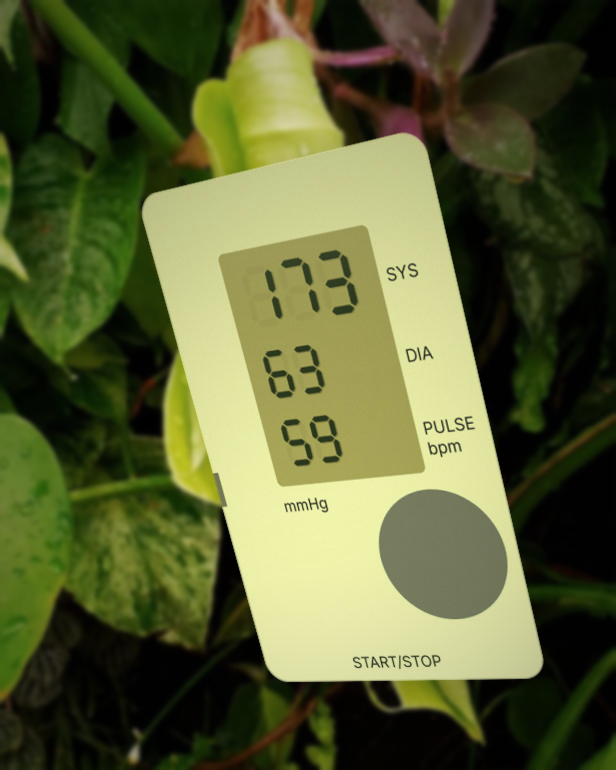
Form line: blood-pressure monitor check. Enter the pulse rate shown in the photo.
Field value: 59 bpm
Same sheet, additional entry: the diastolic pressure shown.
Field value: 63 mmHg
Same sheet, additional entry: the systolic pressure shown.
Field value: 173 mmHg
